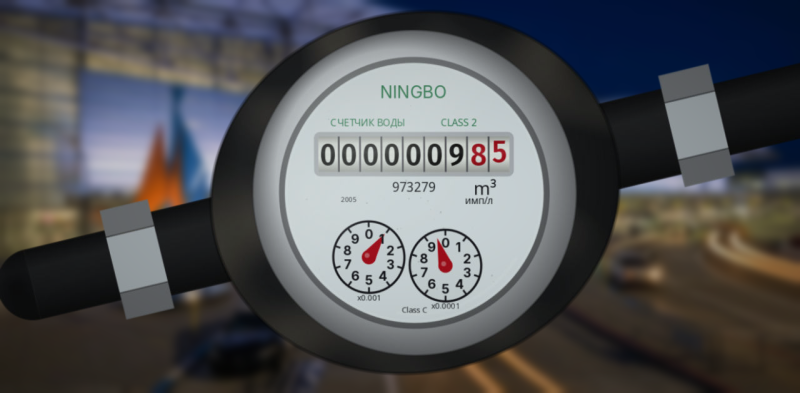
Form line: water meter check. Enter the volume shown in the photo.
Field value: 9.8509 m³
